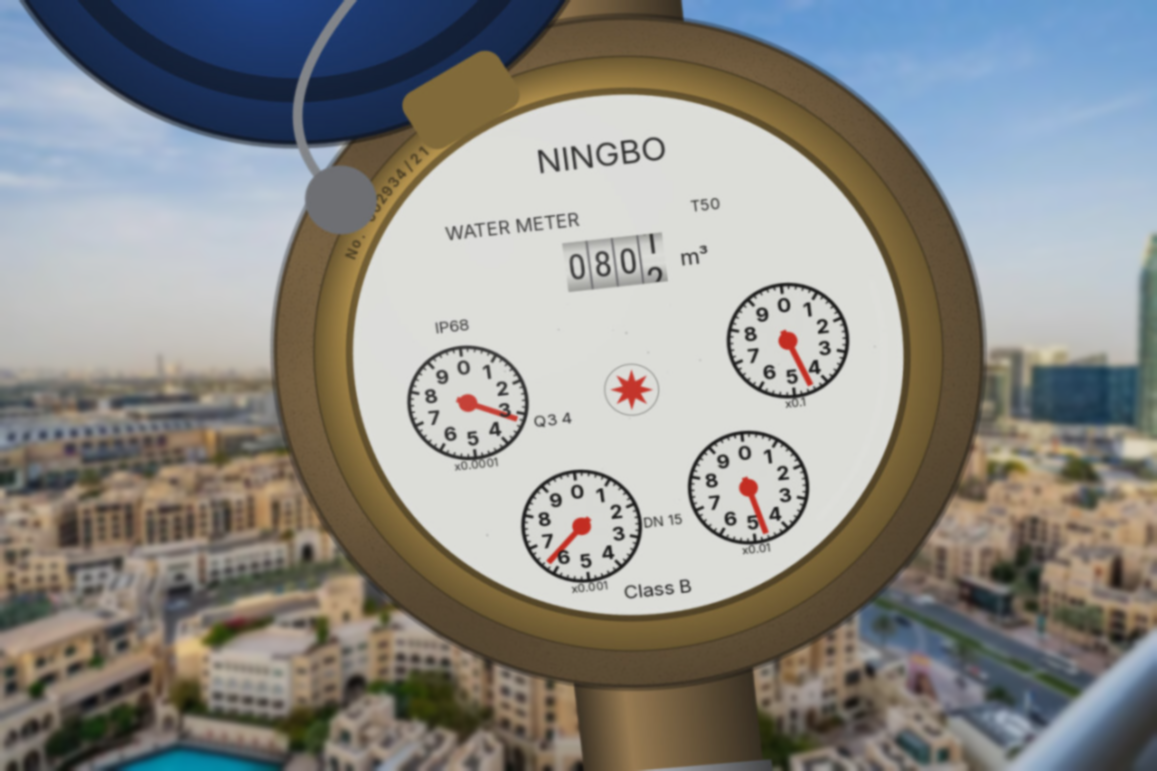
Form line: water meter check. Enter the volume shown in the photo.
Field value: 801.4463 m³
